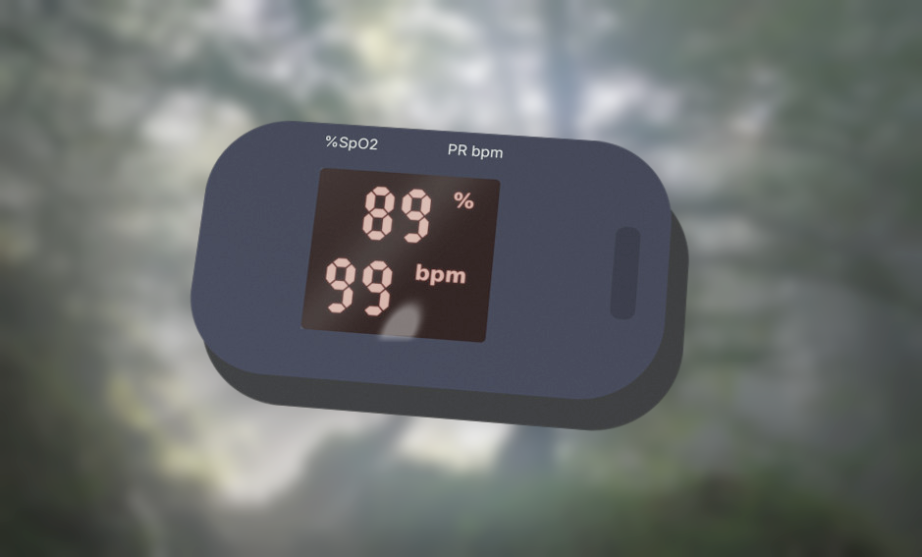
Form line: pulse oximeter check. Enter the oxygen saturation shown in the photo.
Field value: 89 %
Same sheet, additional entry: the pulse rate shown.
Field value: 99 bpm
